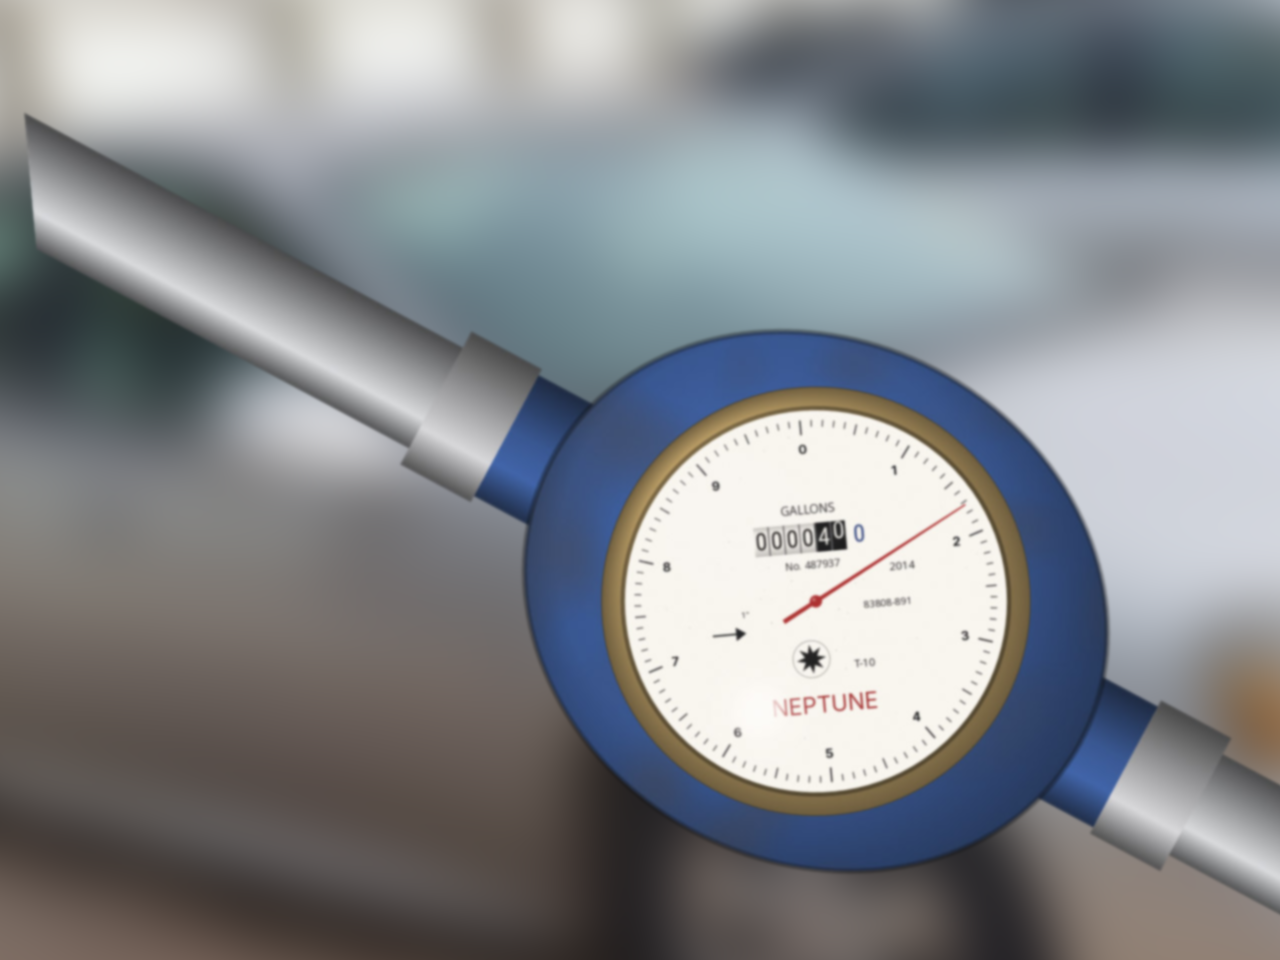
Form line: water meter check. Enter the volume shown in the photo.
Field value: 401.7 gal
